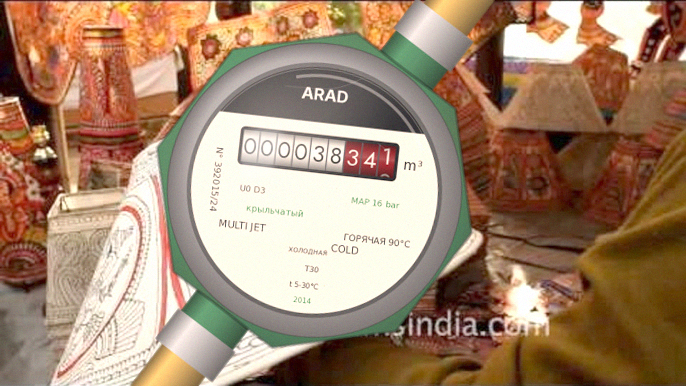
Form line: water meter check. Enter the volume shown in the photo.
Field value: 38.341 m³
